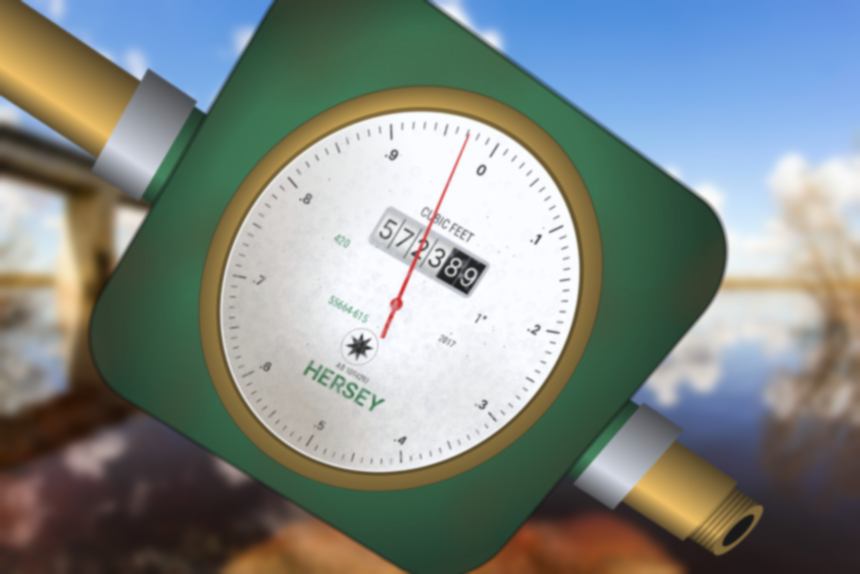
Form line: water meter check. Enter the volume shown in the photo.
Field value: 572388.97 ft³
